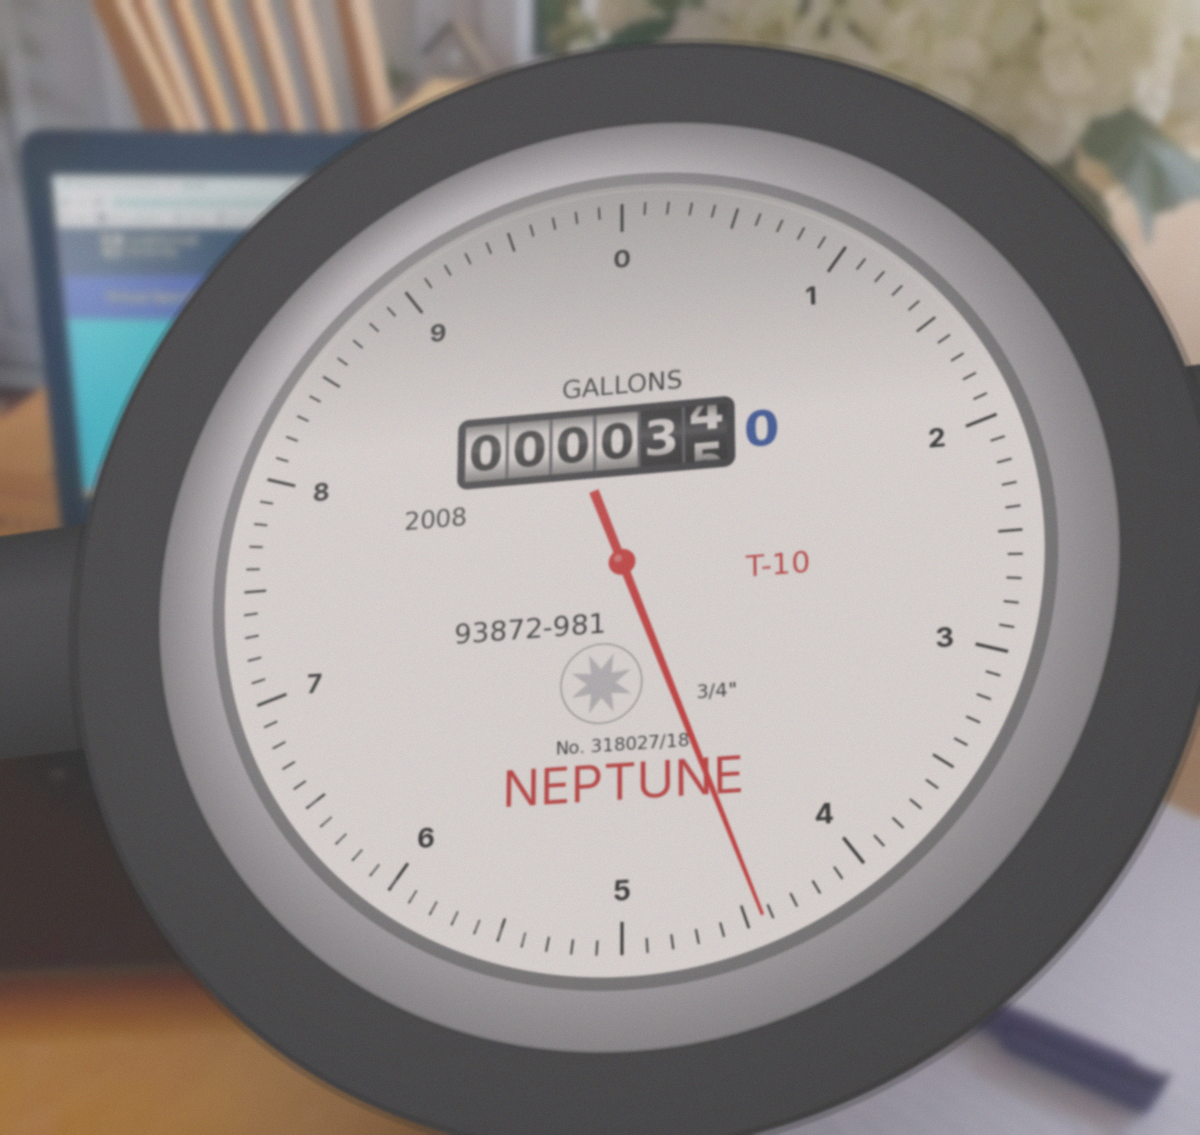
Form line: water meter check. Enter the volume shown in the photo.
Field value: 344.4 gal
